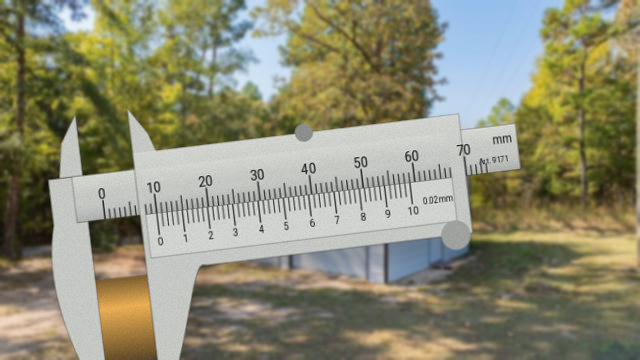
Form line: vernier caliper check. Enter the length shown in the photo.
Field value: 10.0 mm
